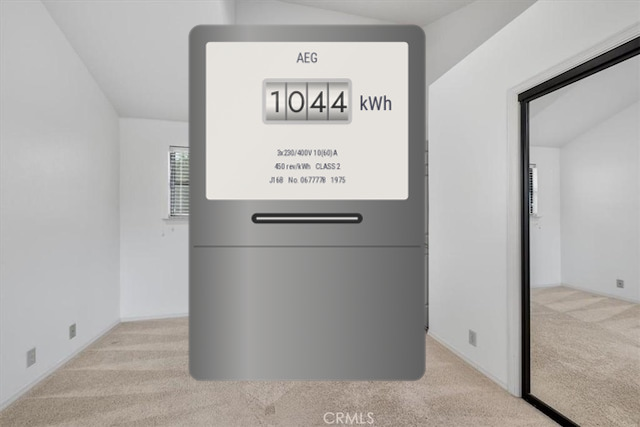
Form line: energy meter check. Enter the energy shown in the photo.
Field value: 1044 kWh
